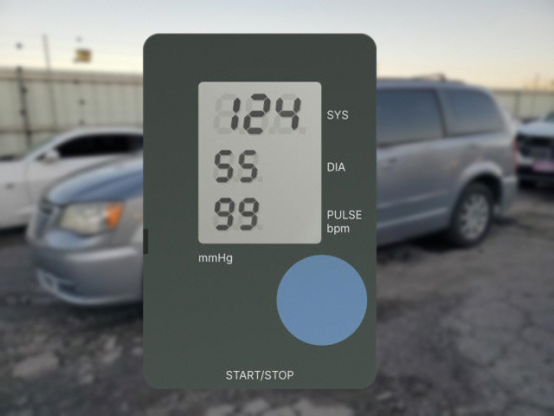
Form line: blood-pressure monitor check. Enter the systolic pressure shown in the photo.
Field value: 124 mmHg
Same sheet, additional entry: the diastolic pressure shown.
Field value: 55 mmHg
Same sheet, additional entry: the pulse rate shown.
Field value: 99 bpm
